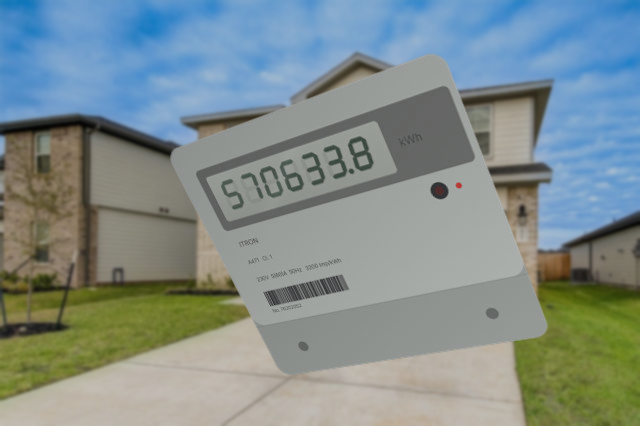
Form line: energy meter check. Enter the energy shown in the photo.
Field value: 570633.8 kWh
